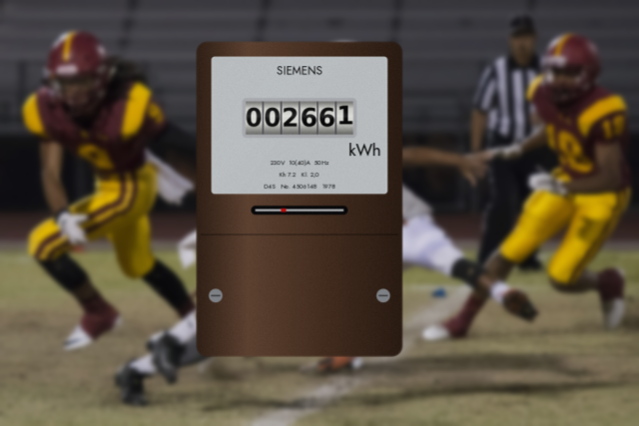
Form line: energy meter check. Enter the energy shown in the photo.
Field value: 2661 kWh
